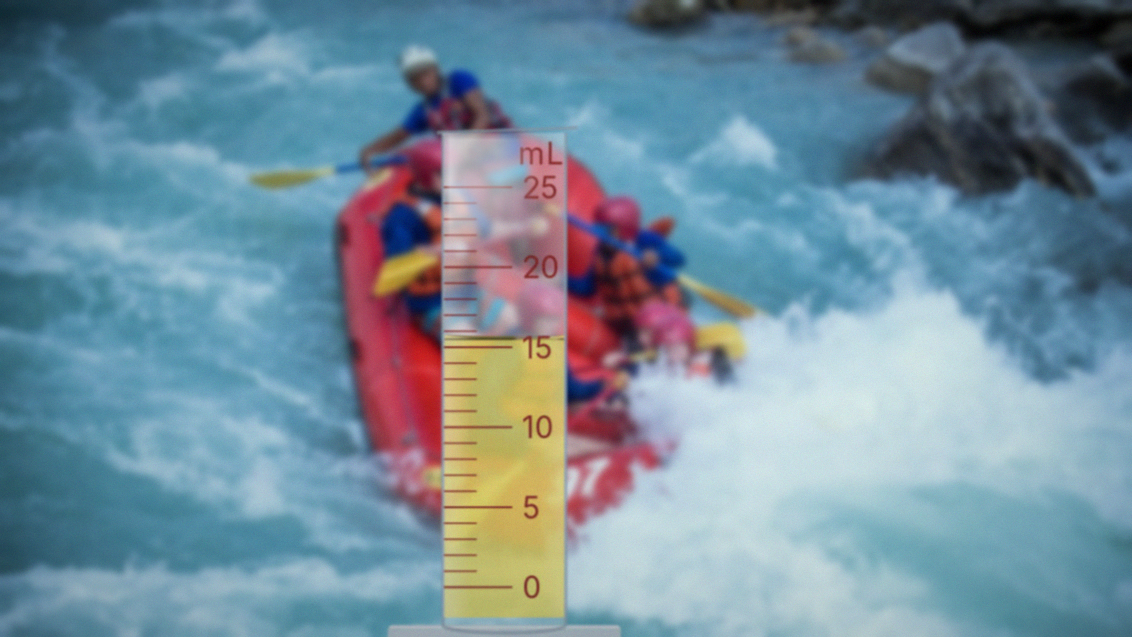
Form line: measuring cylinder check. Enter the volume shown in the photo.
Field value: 15.5 mL
